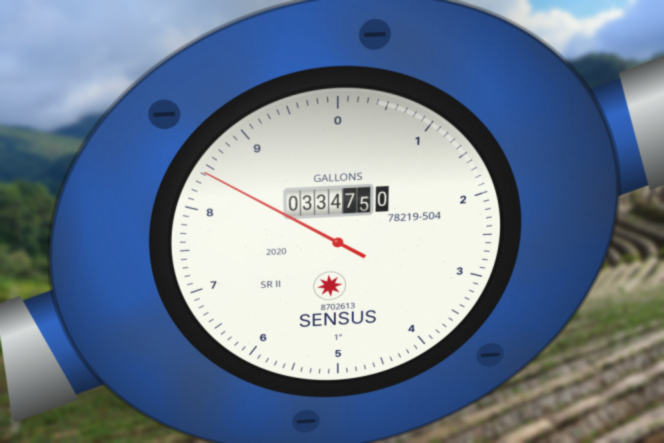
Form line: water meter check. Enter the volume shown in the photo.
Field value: 334748.4 gal
